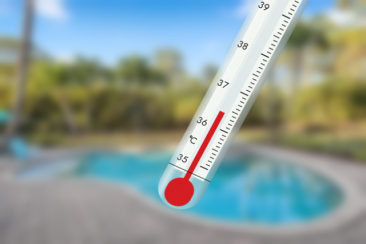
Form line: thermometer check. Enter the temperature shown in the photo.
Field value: 36.4 °C
